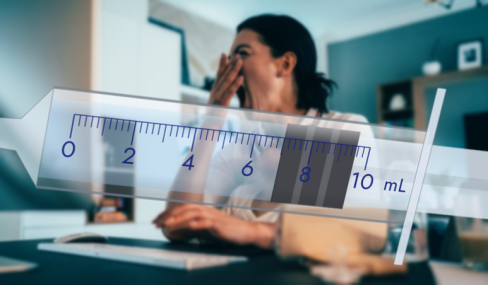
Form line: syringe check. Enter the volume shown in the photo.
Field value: 7 mL
